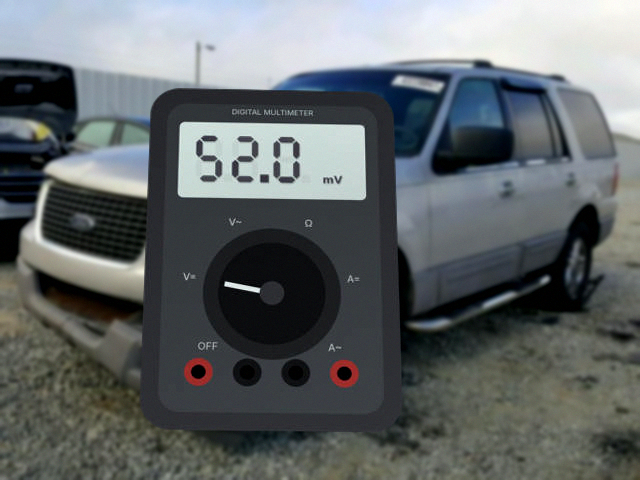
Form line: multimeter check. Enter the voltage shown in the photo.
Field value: 52.0 mV
